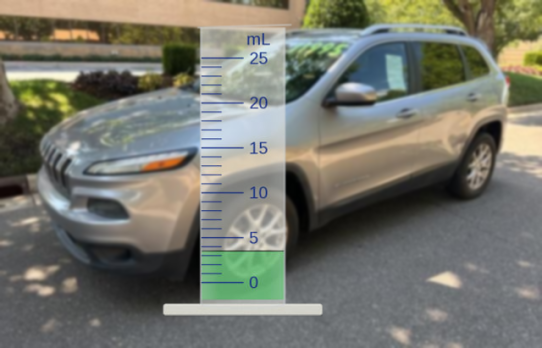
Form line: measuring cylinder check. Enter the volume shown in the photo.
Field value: 3.5 mL
